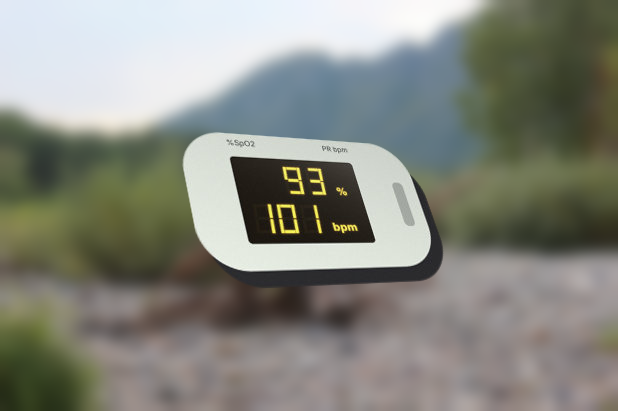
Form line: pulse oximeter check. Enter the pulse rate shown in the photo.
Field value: 101 bpm
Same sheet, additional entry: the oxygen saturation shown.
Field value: 93 %
